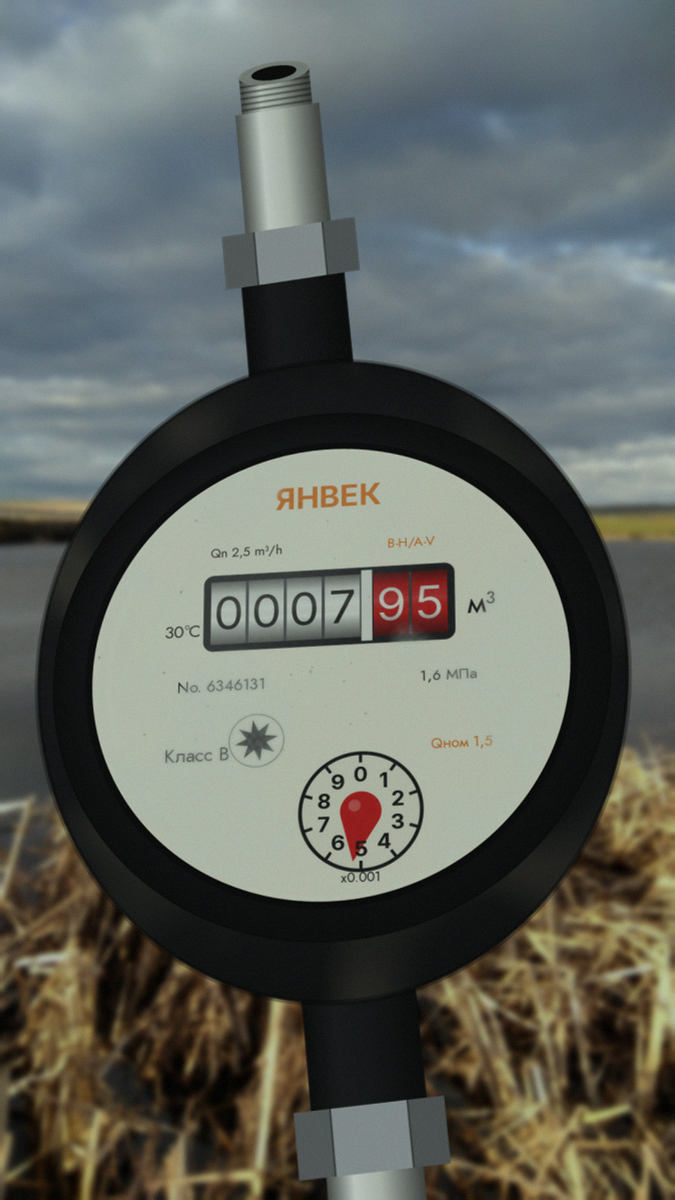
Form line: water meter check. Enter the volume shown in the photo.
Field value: 7.955 m³
